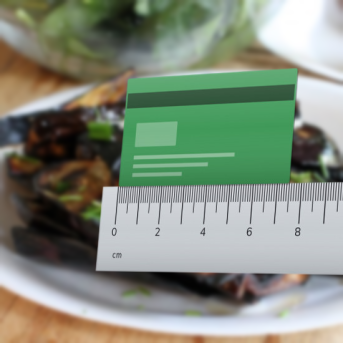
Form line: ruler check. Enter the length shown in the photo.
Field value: 7.5 cm
